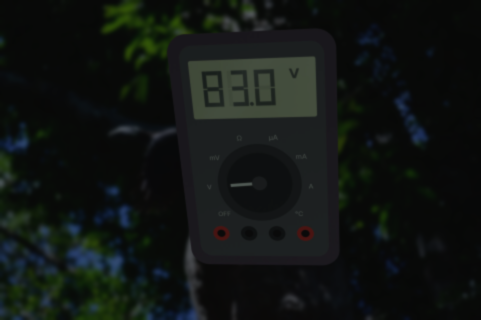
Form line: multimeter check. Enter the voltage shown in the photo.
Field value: 83.0 V
